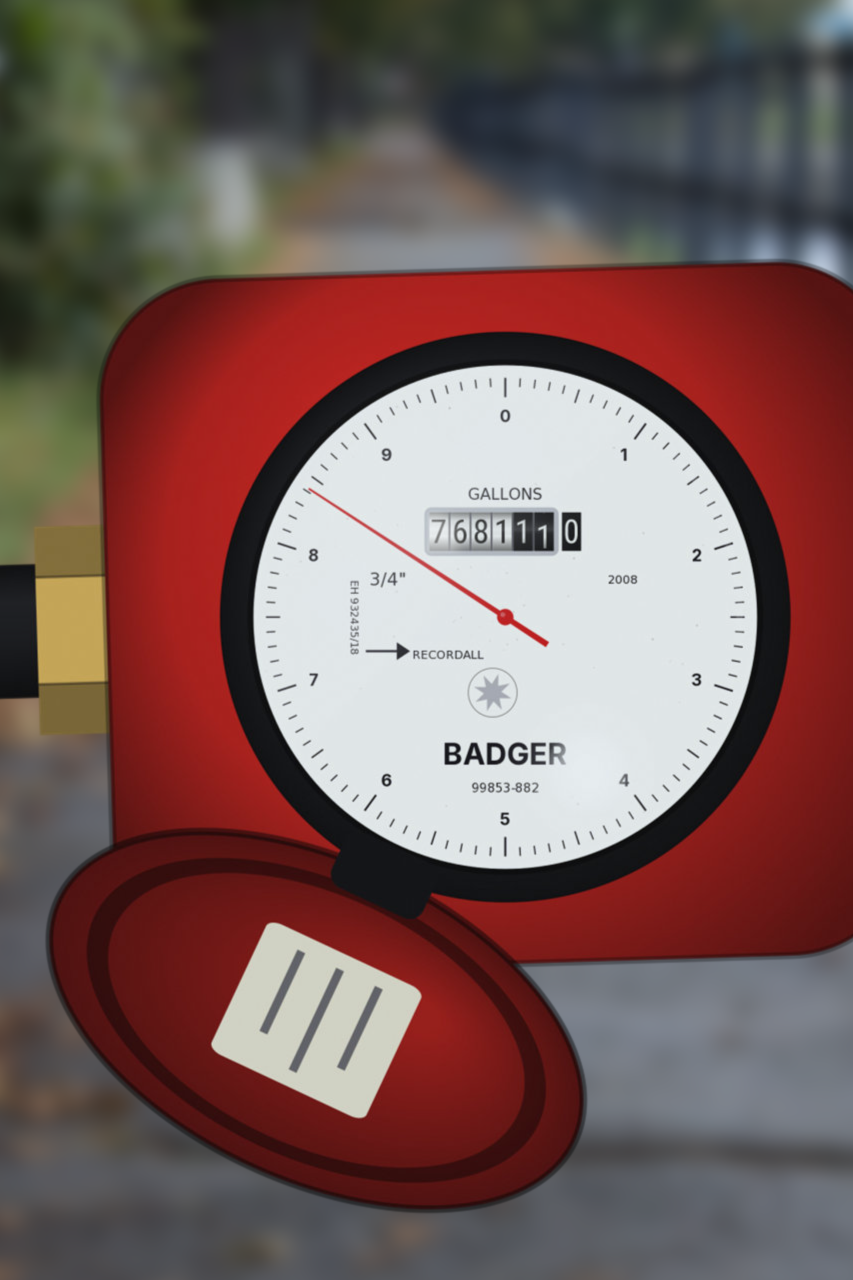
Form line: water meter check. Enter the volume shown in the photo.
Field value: 7681108.4 gal
